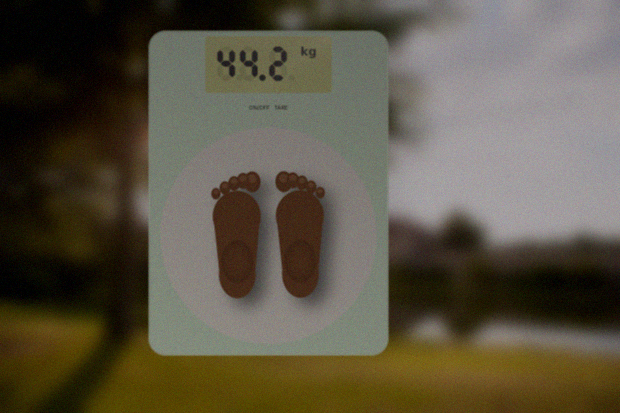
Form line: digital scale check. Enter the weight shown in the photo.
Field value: 44.2 kg
